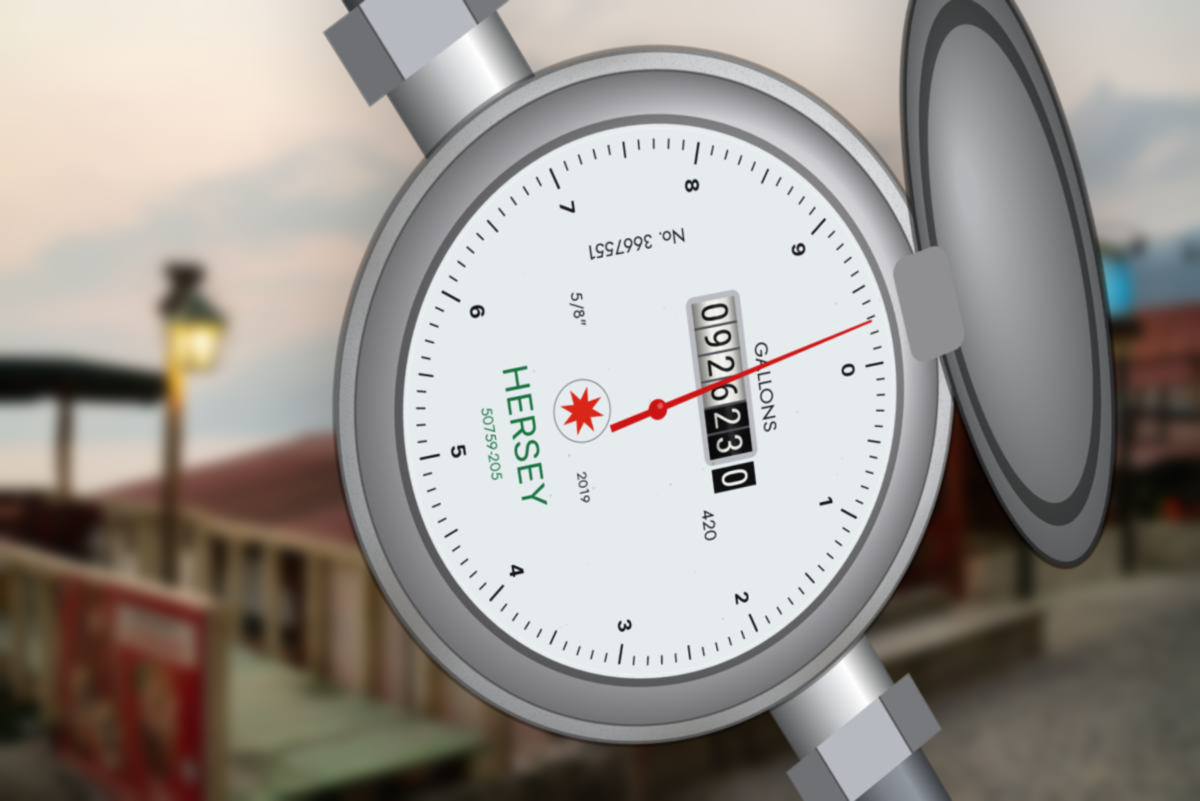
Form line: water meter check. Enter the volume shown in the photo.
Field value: 926229.7 gal
